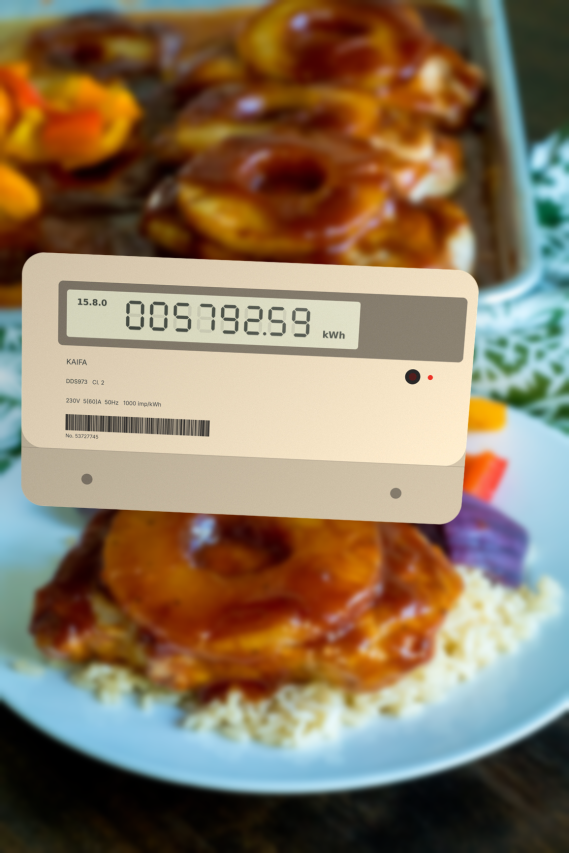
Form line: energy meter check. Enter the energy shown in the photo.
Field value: 5792.59 kWh
